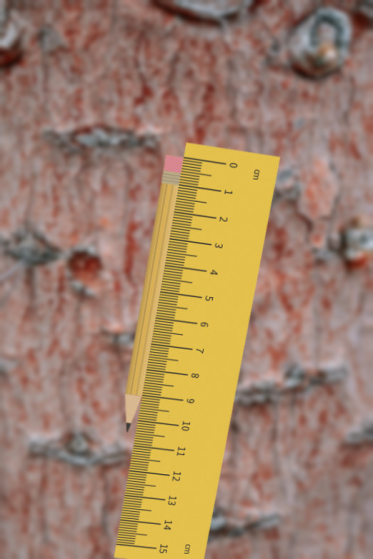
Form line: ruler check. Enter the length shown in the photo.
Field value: 10.5 cm
